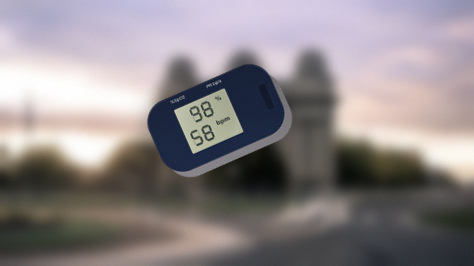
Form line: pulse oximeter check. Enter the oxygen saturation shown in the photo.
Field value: 98 %
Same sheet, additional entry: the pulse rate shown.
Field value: 58 bpm
